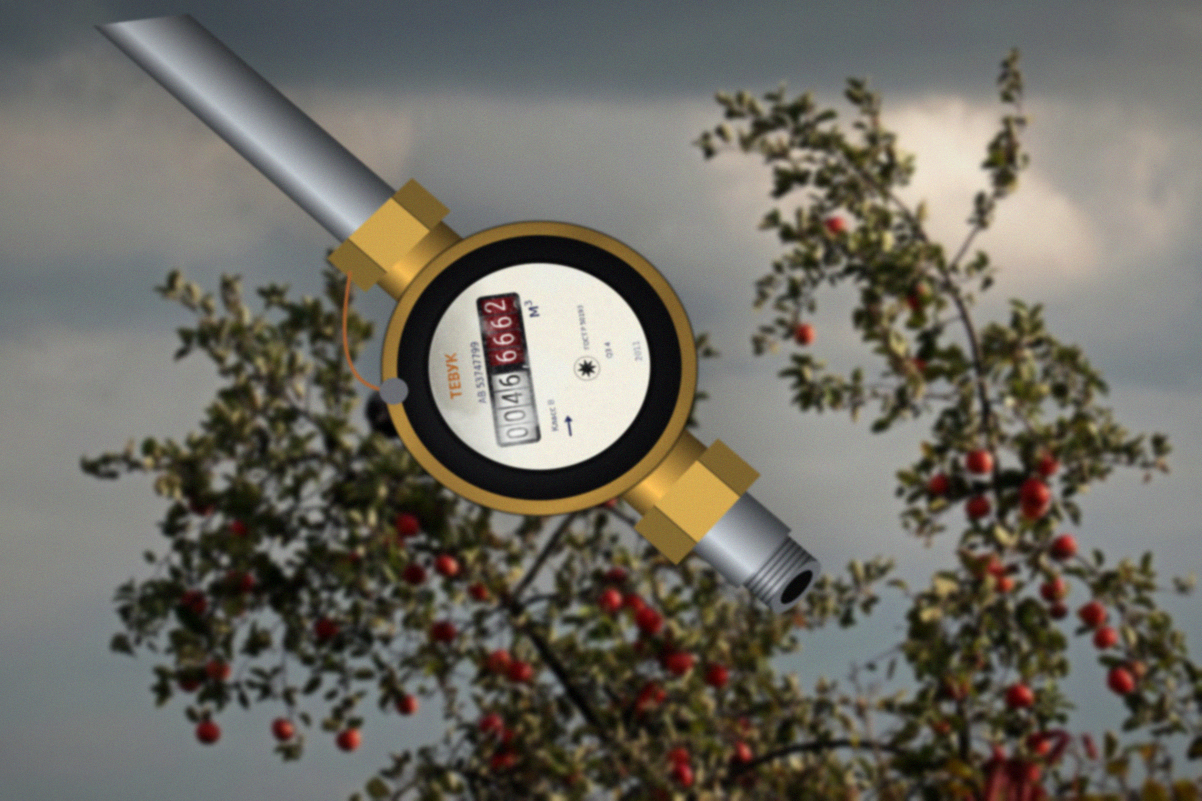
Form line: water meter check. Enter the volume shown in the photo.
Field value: 46.6662 m³
